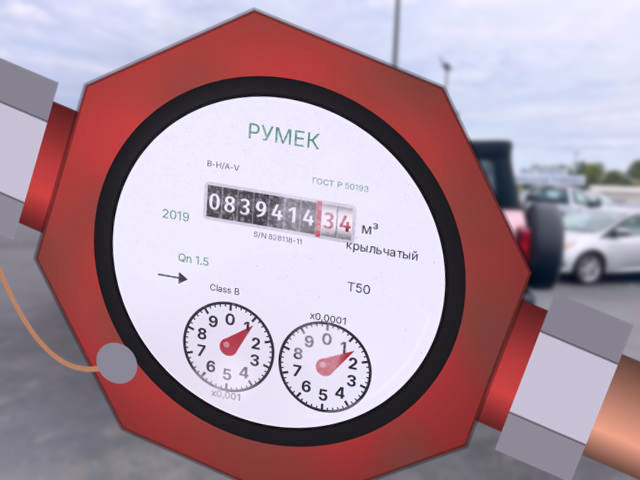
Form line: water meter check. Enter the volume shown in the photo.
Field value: 839414.3411 m³
